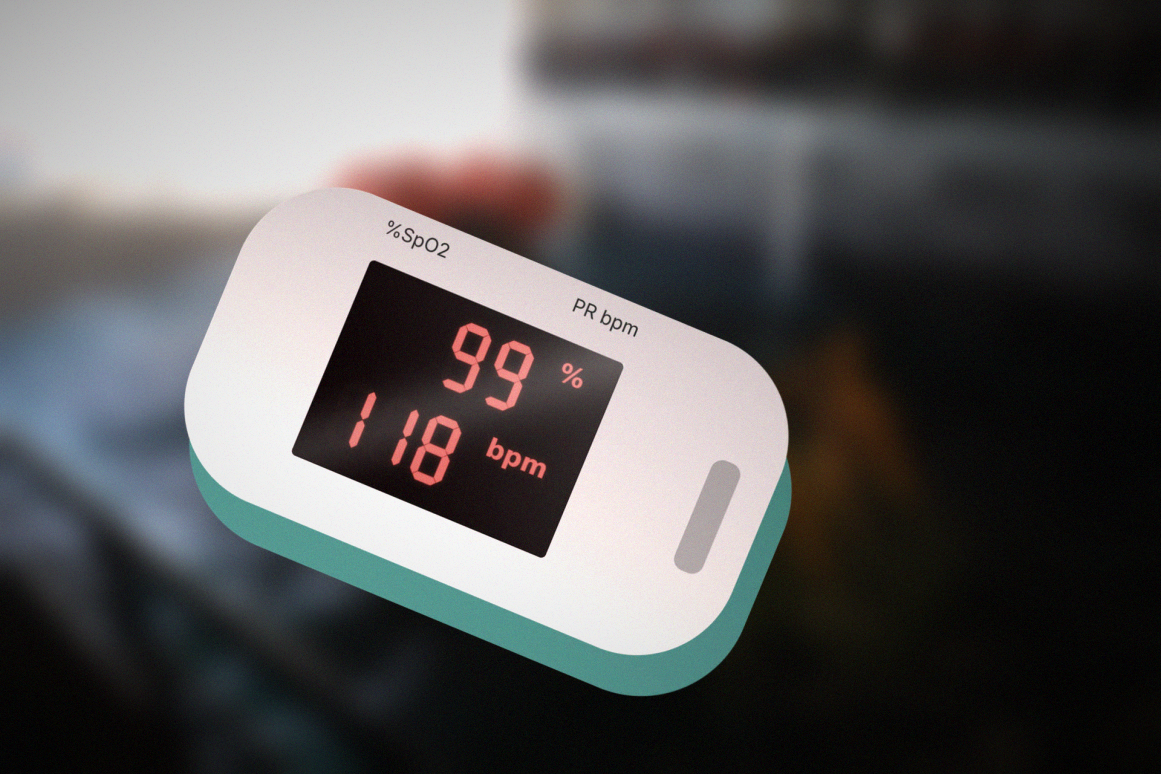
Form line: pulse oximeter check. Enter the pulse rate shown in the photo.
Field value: 118 bpm
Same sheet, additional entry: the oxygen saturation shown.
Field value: 99 %
